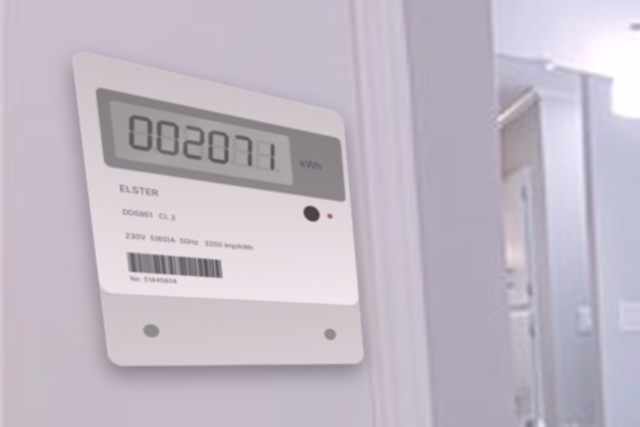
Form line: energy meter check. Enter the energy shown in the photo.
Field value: 2071 kWh
